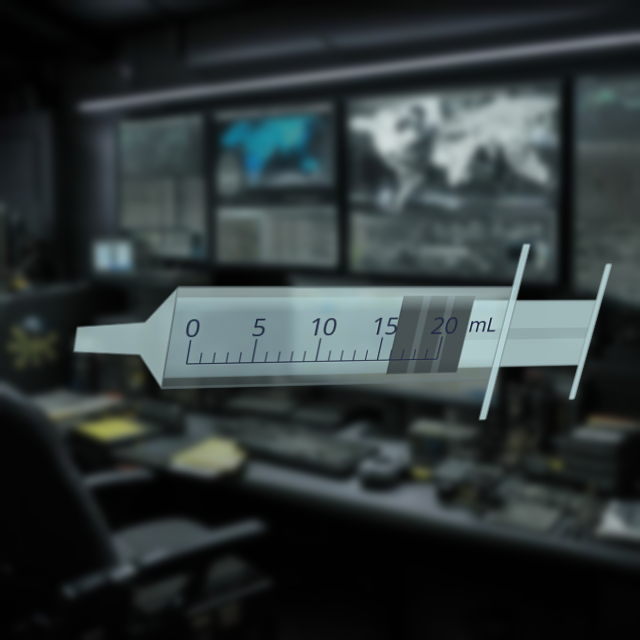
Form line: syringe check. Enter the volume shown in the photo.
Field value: 16 mL
